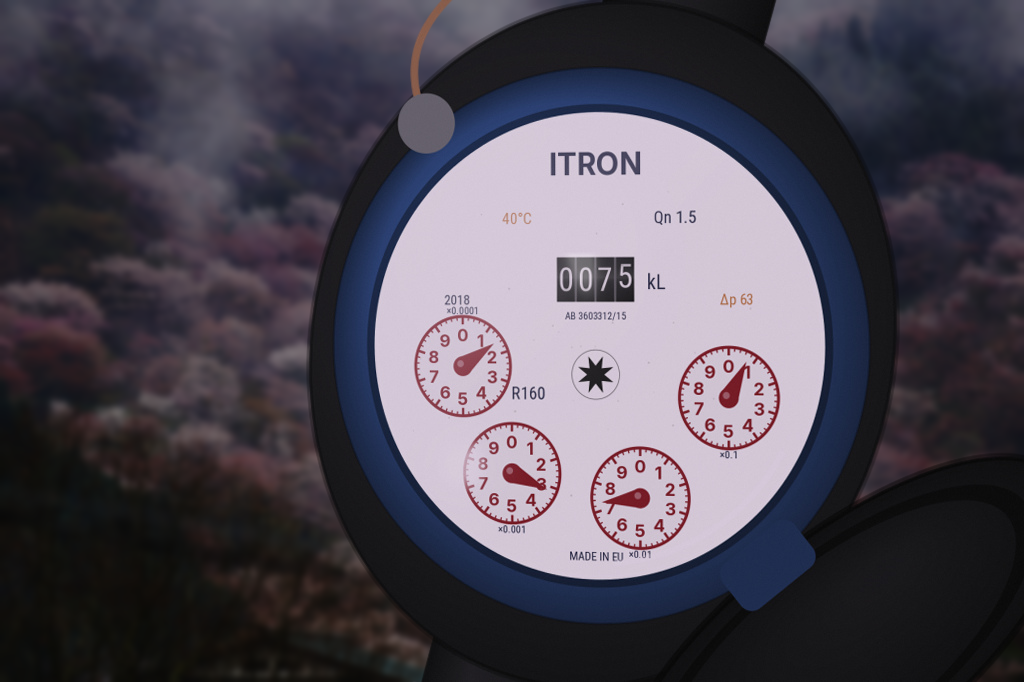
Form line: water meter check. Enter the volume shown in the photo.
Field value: 75.0731 kL
